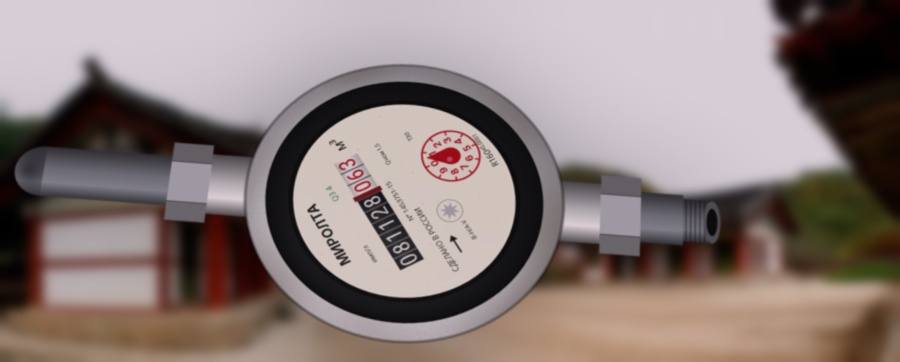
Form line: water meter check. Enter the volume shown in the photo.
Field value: 81128.0630 m³
